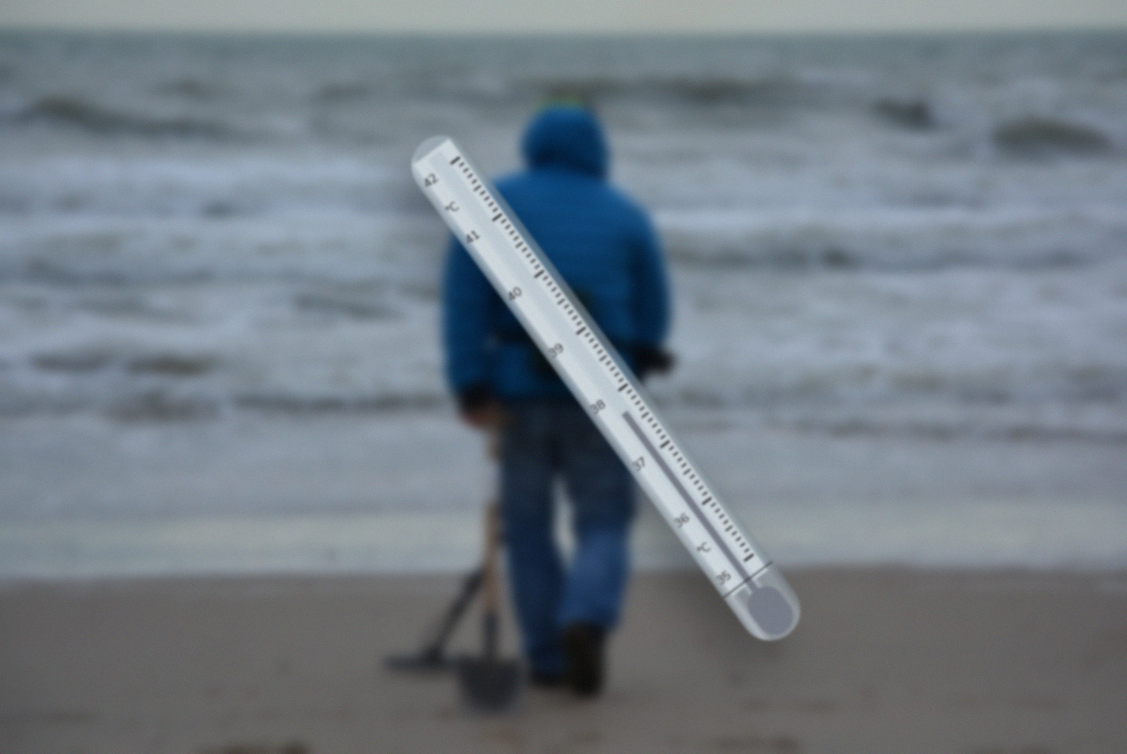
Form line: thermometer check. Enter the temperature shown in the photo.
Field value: 37.7 °C
